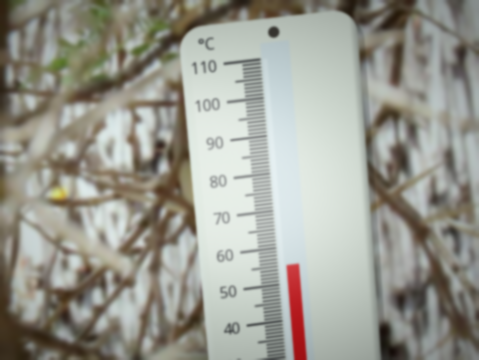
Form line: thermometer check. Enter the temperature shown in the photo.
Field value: 55 °C
